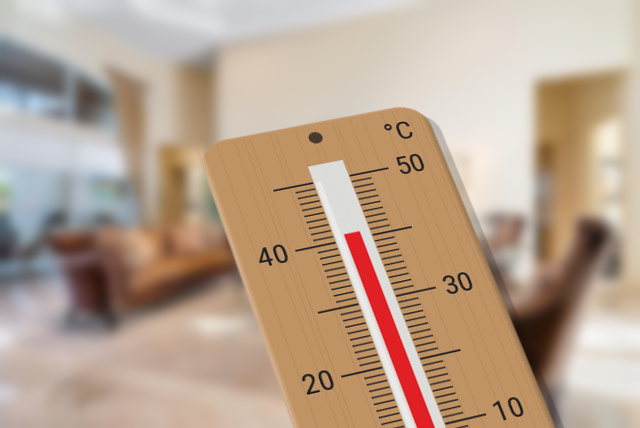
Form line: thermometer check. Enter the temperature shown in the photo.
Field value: 41 °C
